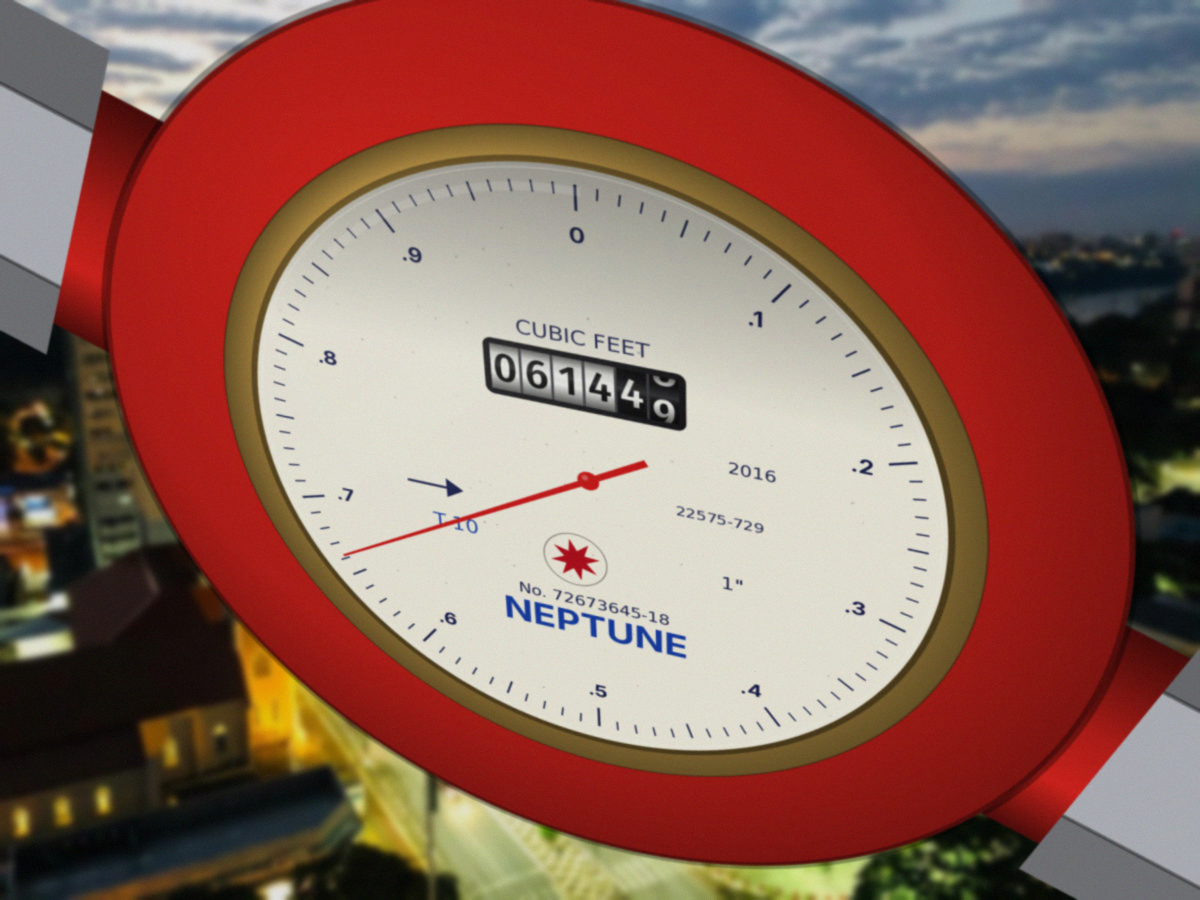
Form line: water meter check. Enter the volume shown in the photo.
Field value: 61448.66 ft³
